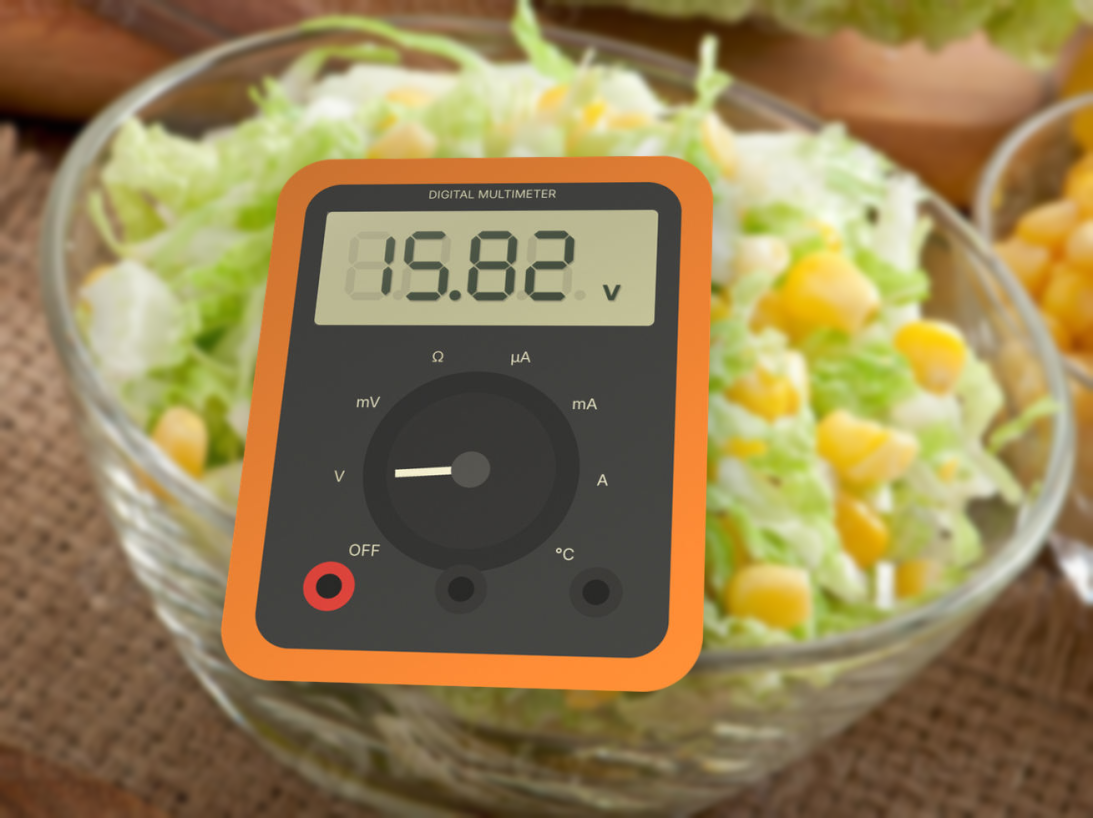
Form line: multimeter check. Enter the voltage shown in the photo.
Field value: 15.82 V
